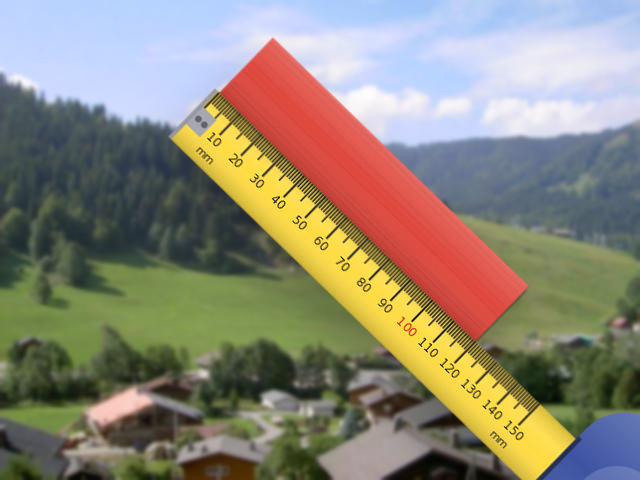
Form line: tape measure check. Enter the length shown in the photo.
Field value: 120 mm
